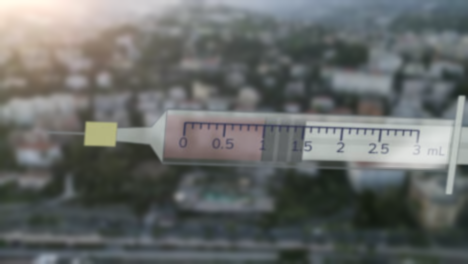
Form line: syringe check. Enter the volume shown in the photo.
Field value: 1 mL
